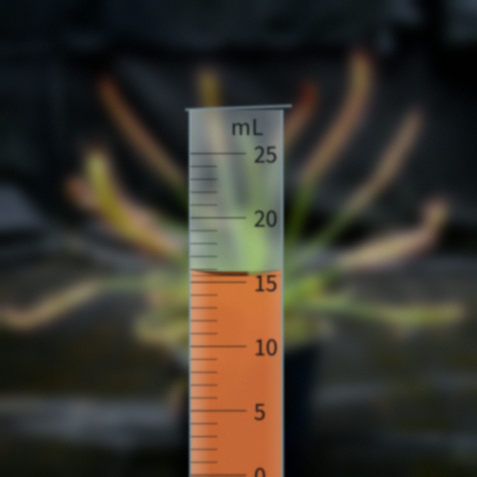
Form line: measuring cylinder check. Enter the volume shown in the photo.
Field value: 15.5 mL
